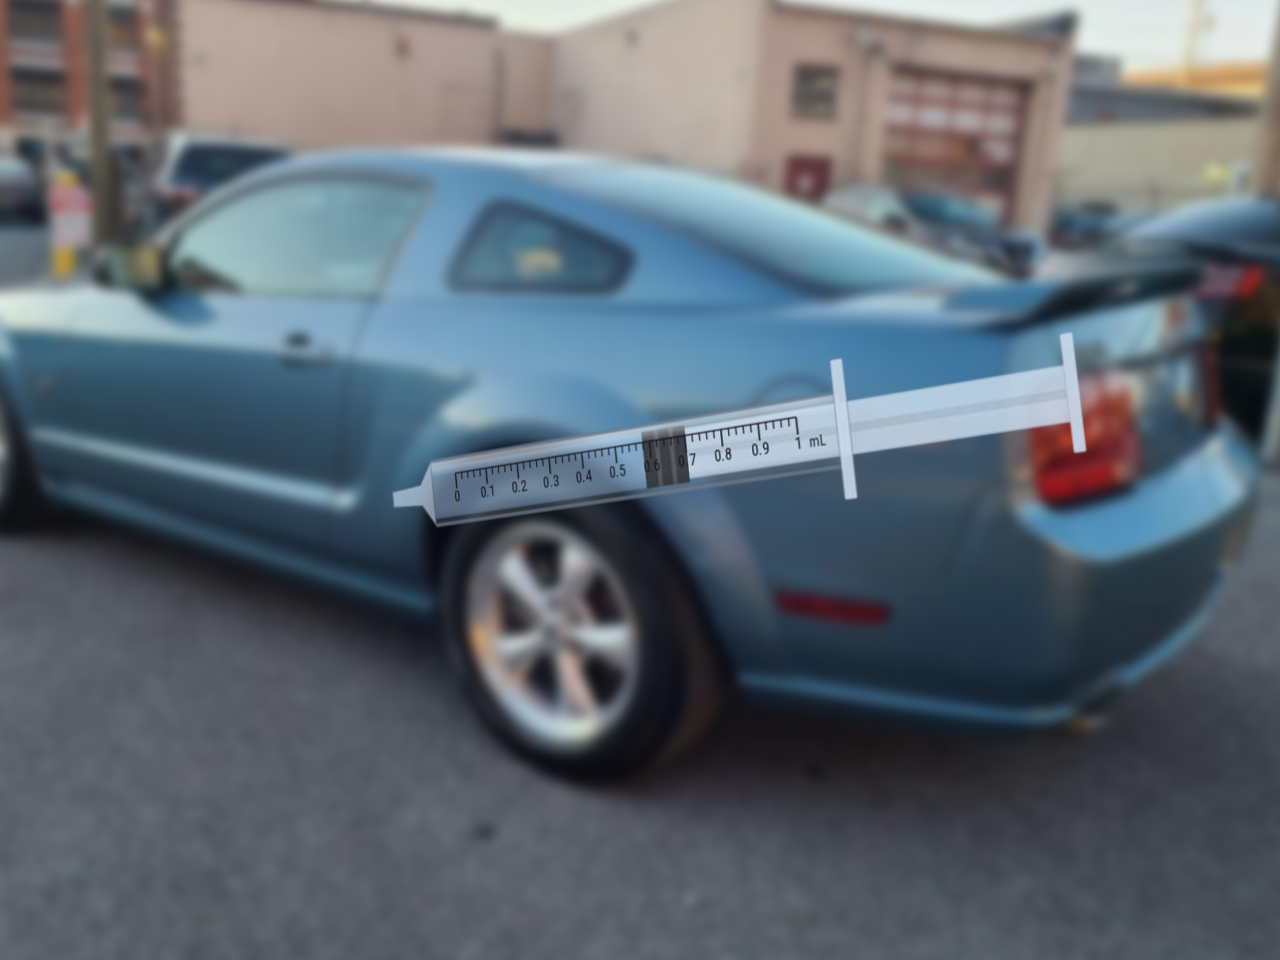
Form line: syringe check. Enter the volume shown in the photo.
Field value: 0.58 mL
